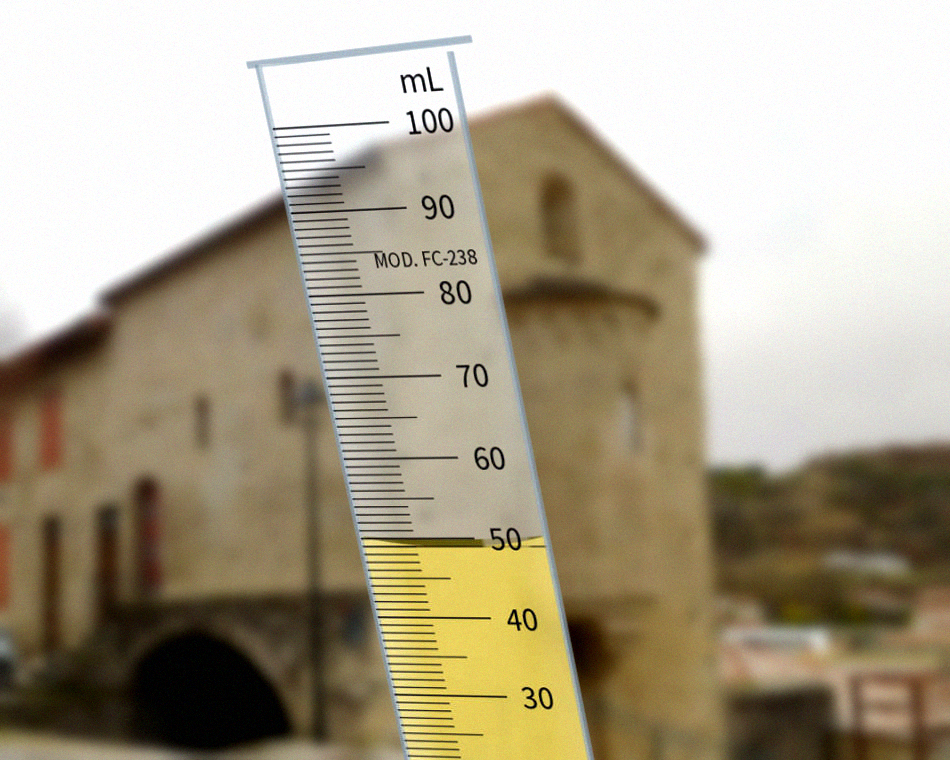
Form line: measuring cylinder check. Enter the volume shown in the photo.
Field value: 49 mL
